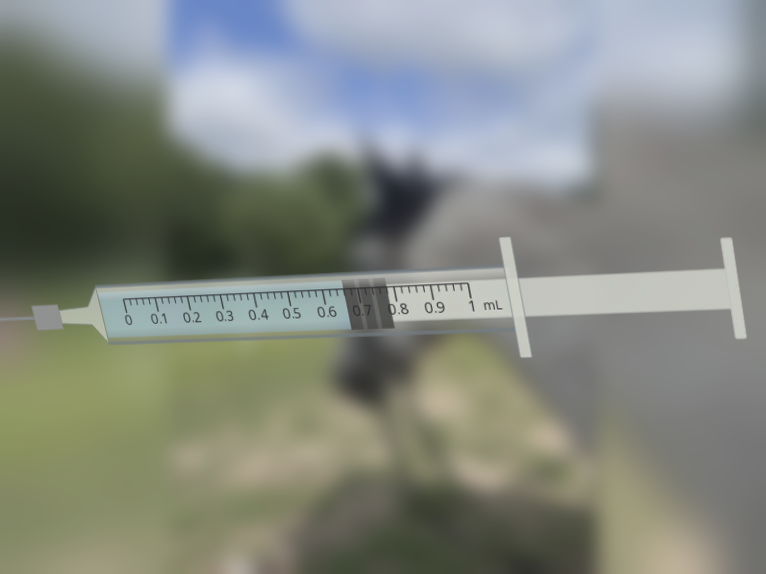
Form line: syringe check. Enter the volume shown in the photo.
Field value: 0.66 mL
